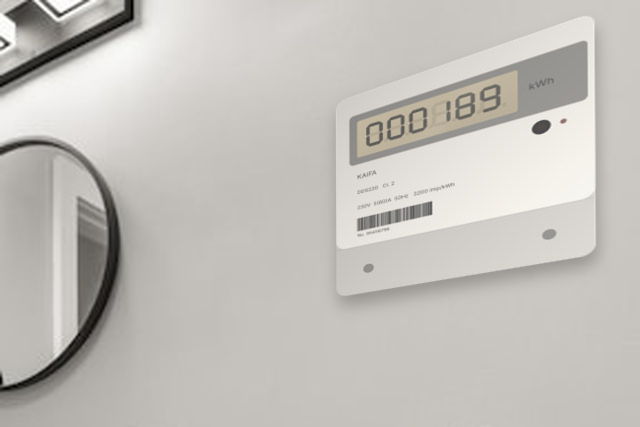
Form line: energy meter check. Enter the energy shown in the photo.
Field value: 189 kWh
